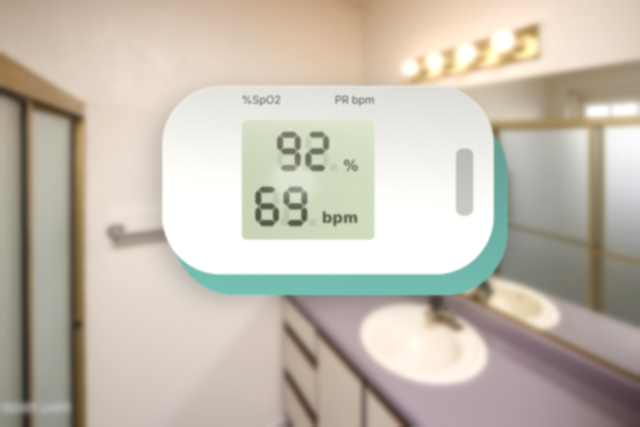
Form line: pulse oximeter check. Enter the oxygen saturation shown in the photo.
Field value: 92 %
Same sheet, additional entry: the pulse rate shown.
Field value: 69 bpm
